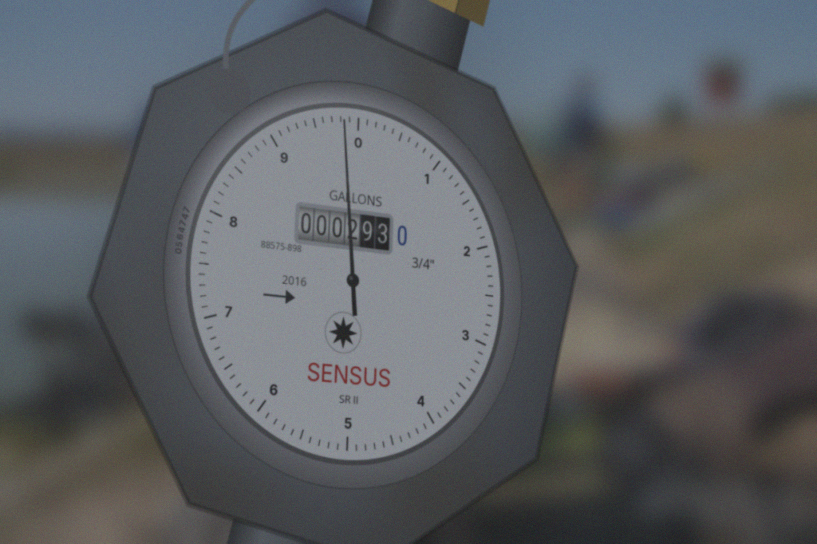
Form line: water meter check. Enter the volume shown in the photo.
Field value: 2929.8 gal
